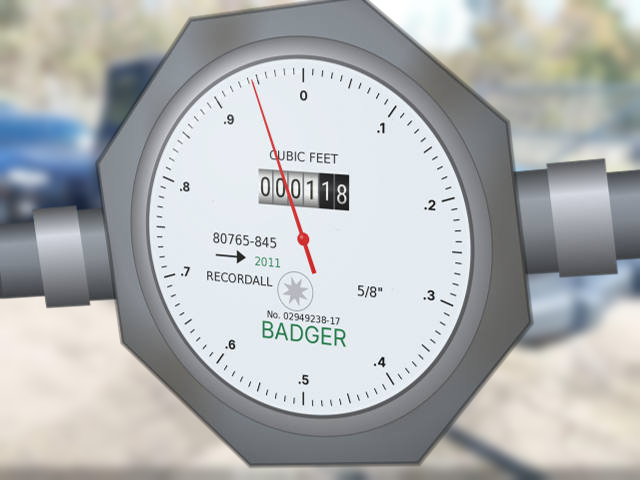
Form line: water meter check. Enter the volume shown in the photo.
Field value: 117.94 ft³
